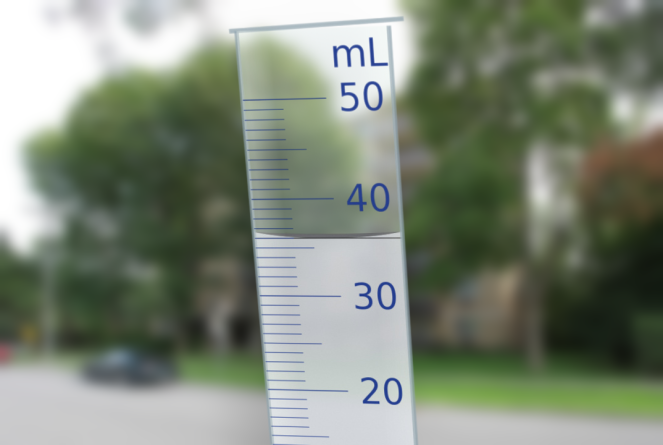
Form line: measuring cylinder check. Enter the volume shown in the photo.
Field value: 36 mL
